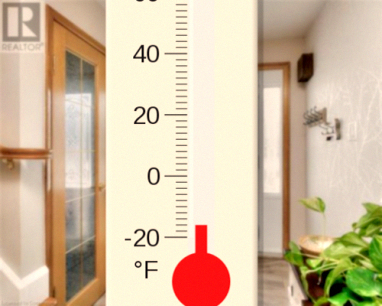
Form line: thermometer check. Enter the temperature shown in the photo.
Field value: -16 °F
